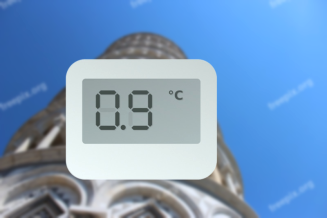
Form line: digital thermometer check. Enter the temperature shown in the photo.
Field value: 0.9 °C
